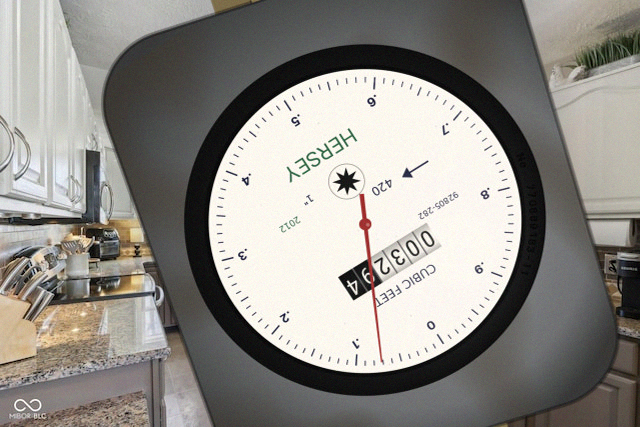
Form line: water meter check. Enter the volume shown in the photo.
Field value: 3294.07 ft³
